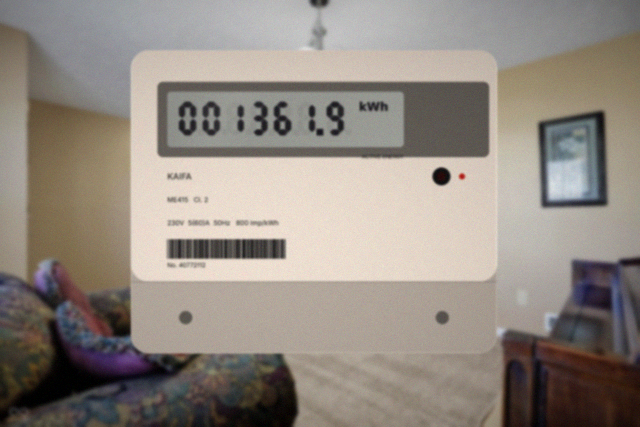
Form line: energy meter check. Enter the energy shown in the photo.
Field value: 1361.9 kWh
